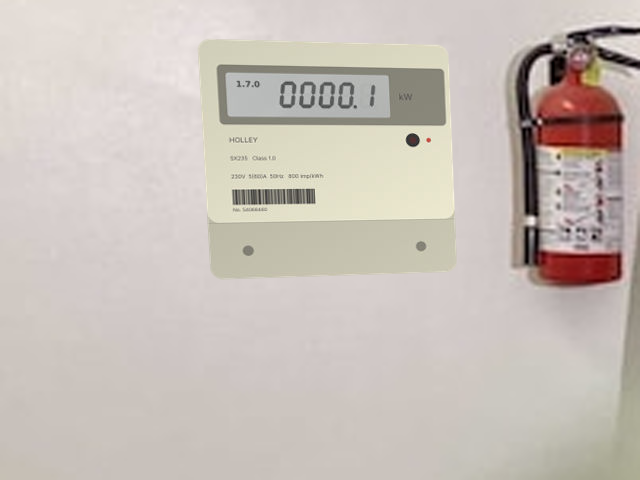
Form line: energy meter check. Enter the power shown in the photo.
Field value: 0.1 kW
